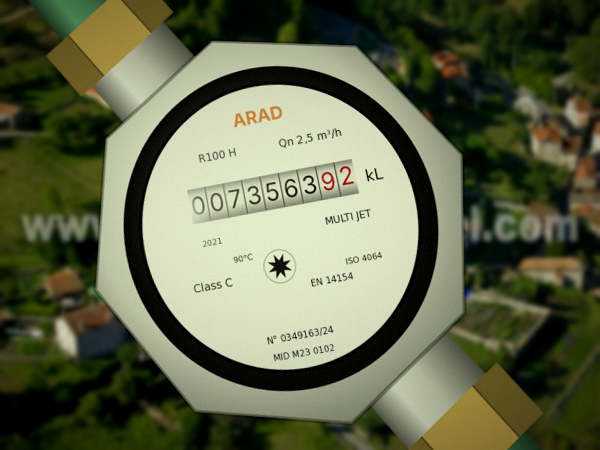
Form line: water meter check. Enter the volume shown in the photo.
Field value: 73563.92 kL
